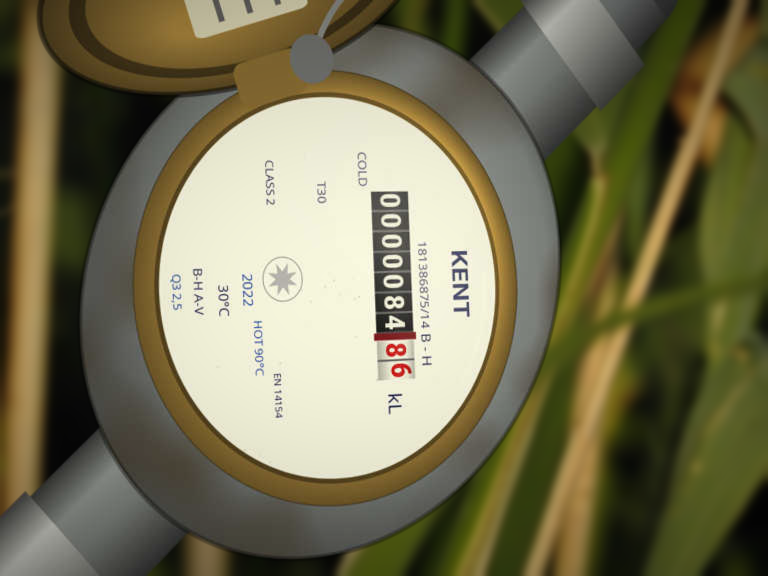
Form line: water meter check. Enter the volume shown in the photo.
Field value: 84.86 kL
